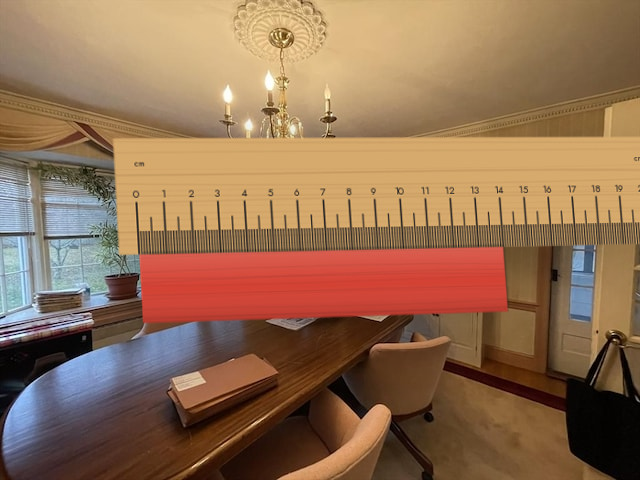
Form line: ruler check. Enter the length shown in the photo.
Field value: 14 cm
